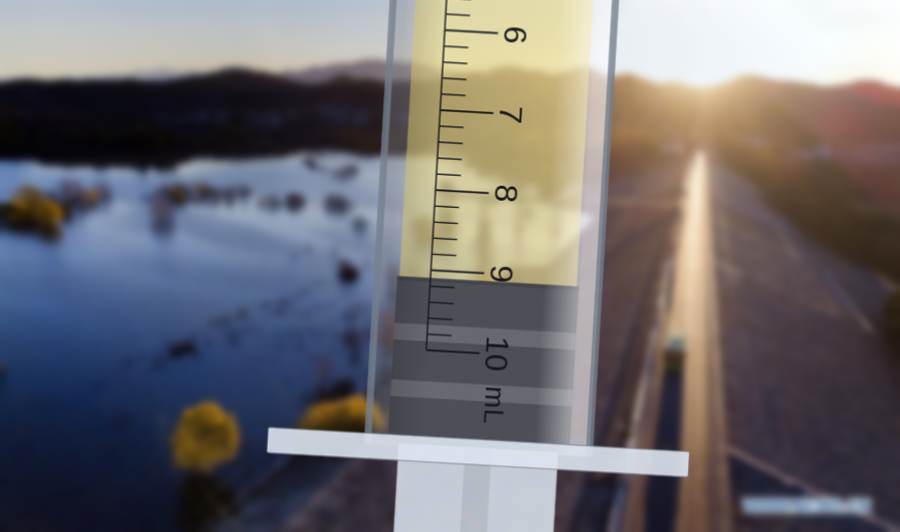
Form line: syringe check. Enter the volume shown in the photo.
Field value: 9.1 mL
